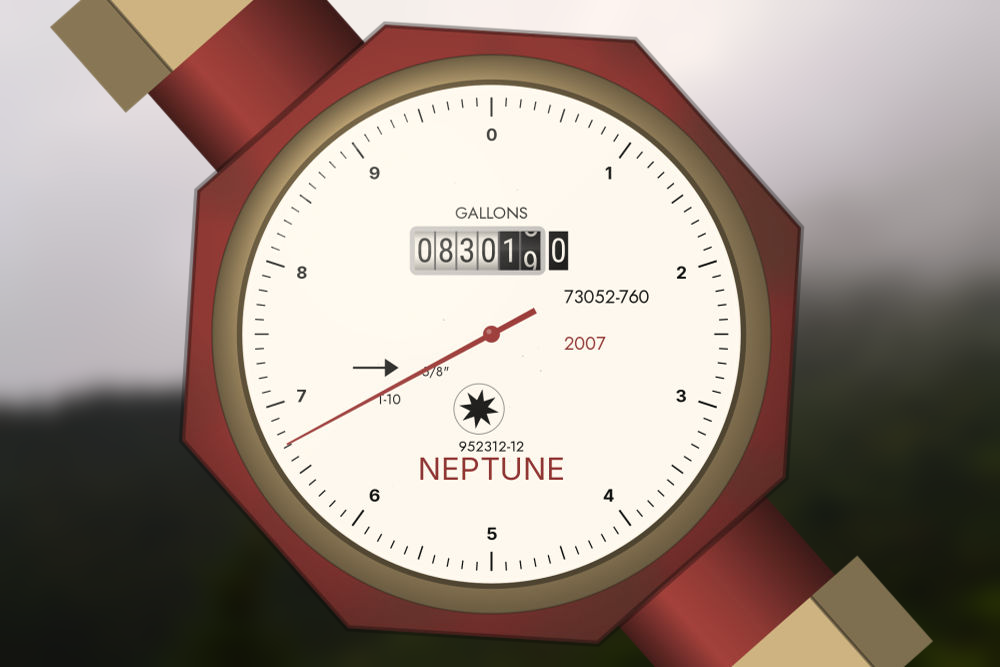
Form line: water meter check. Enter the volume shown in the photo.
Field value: 830186.7 gal
